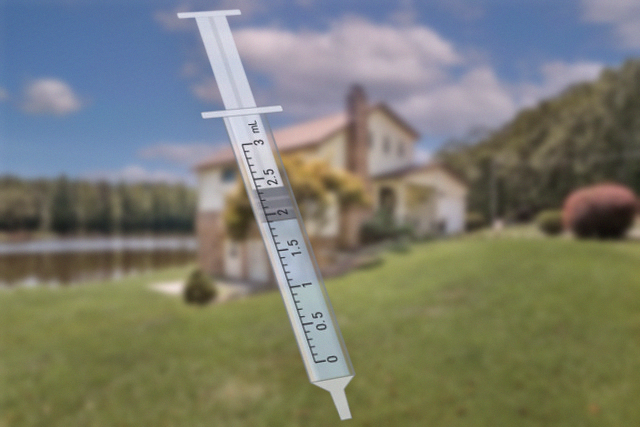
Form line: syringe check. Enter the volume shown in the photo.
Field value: 1.9 mL
